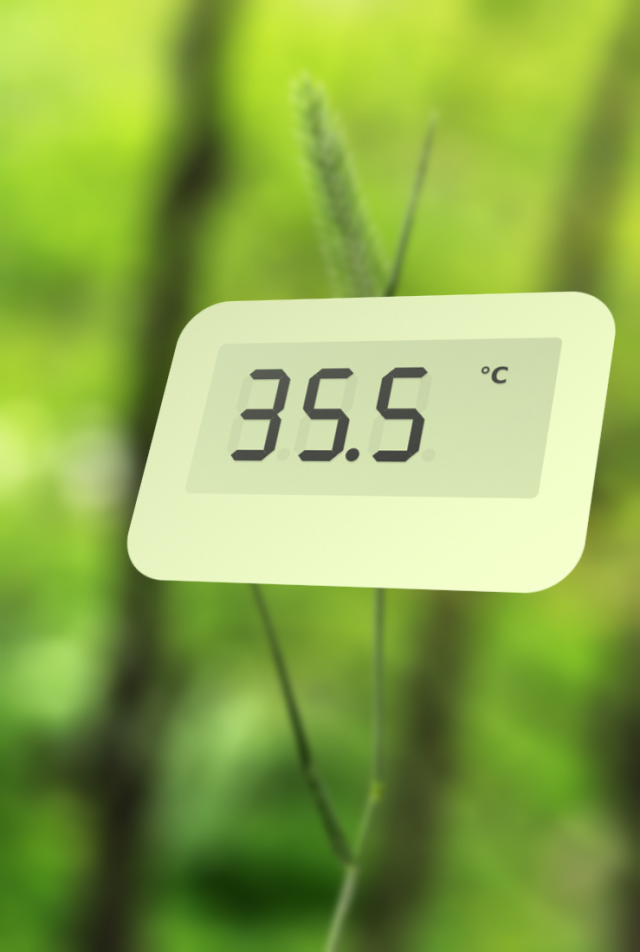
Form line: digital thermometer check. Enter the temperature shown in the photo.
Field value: 35.5 °C
